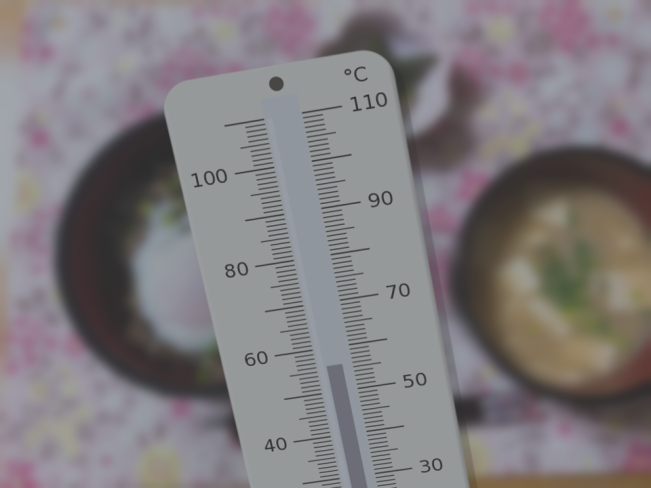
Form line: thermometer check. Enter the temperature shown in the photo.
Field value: 56 °C
